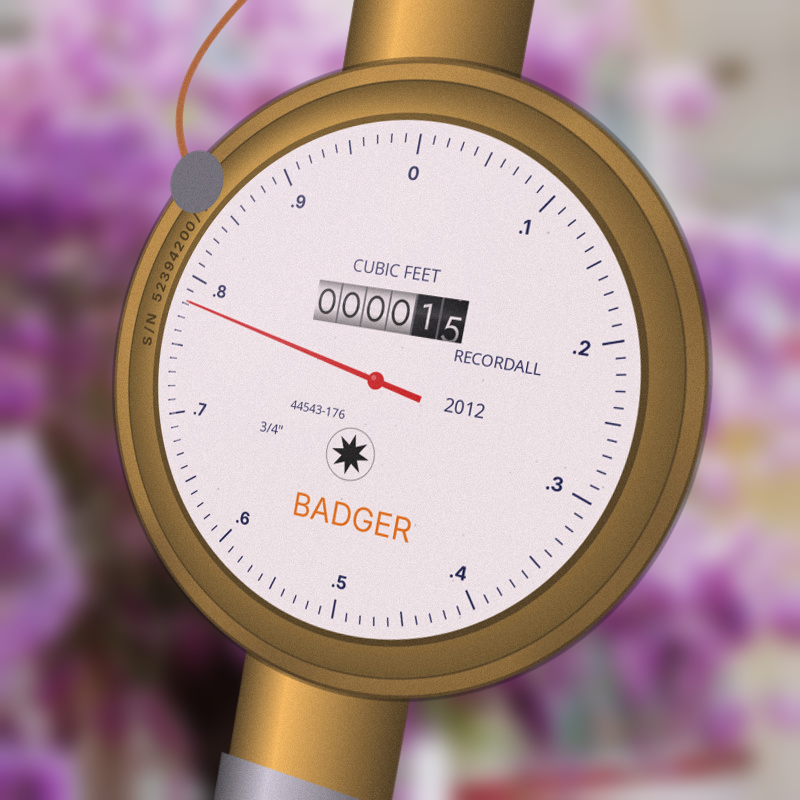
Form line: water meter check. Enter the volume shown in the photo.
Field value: 14.78 ft³
